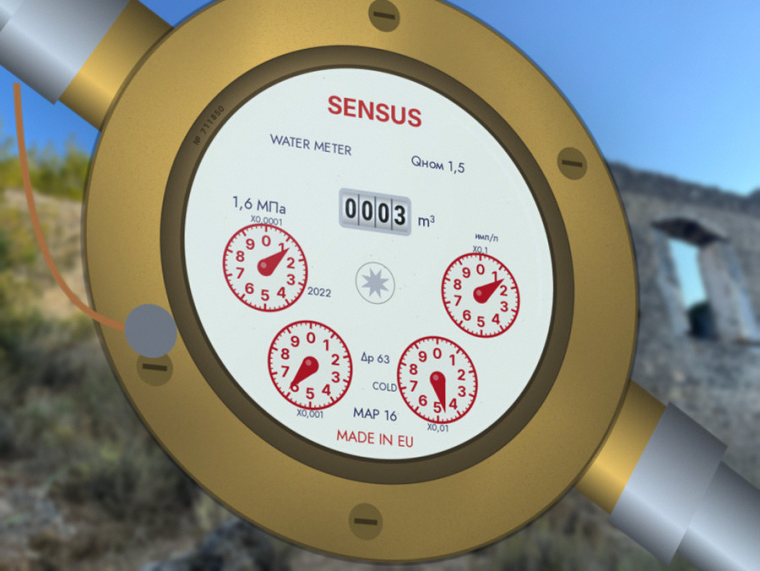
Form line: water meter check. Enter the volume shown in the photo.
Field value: 3.1461 m³
